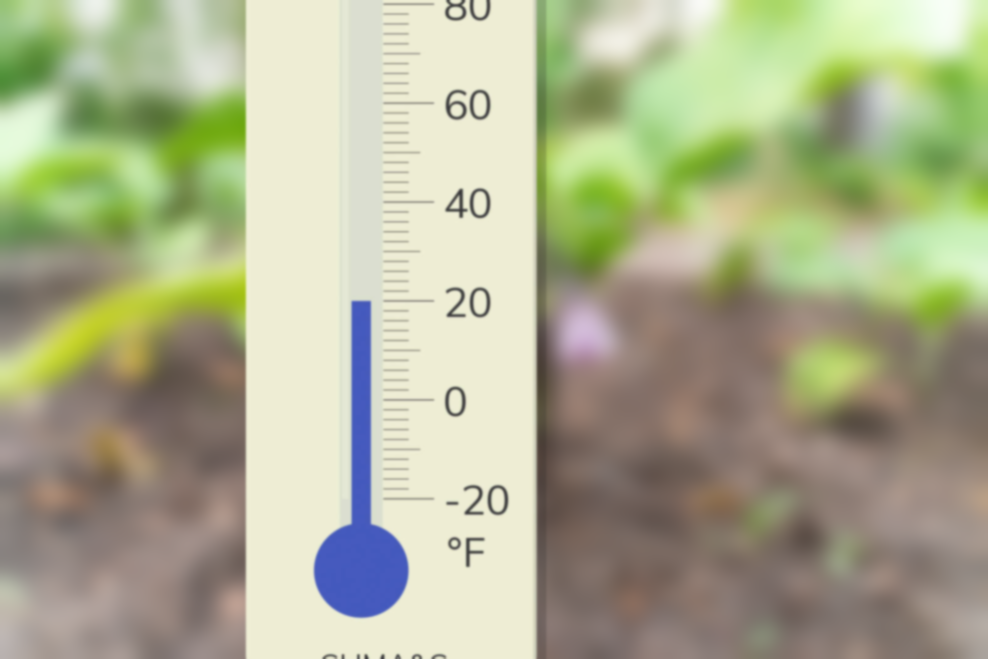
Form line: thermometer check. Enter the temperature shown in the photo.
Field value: 20 °F
